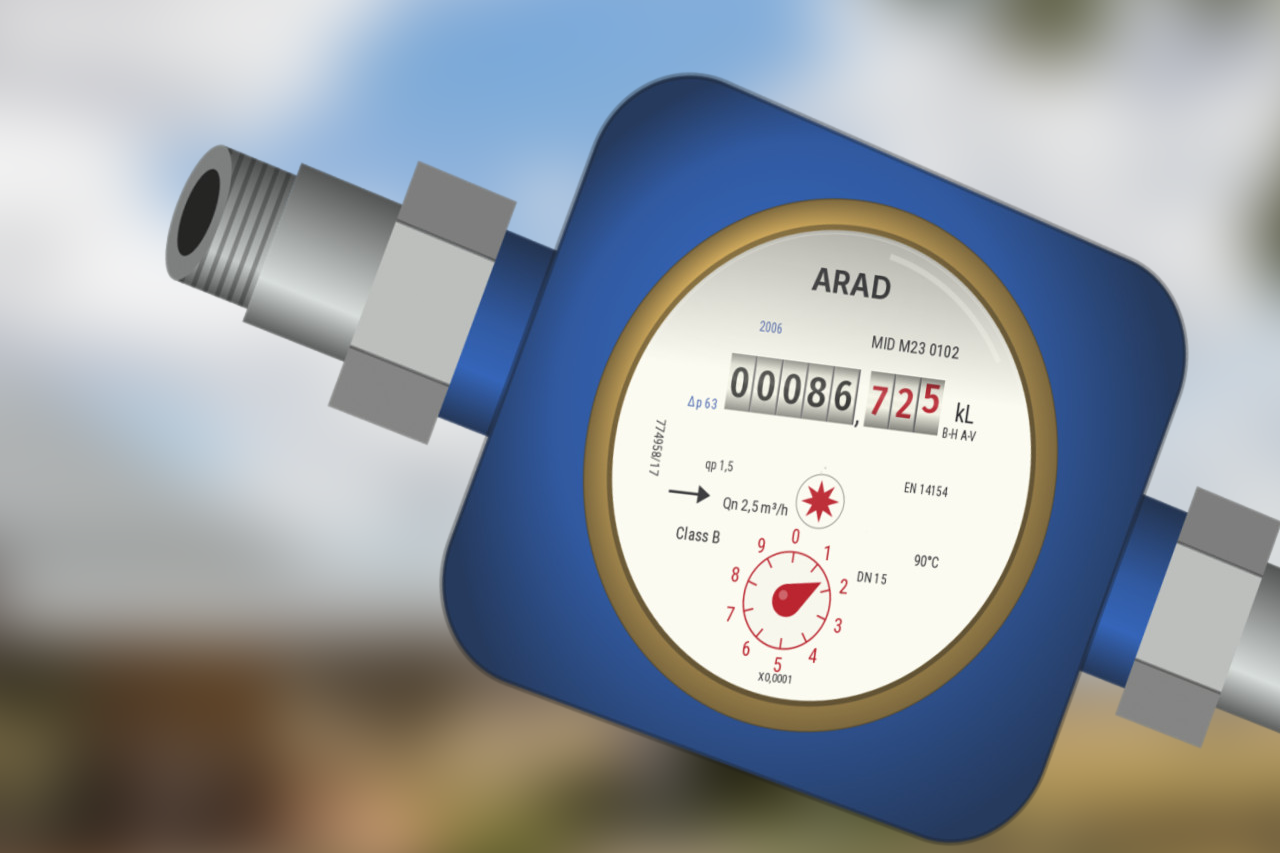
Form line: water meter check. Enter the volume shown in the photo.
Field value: 86.7251 kL
